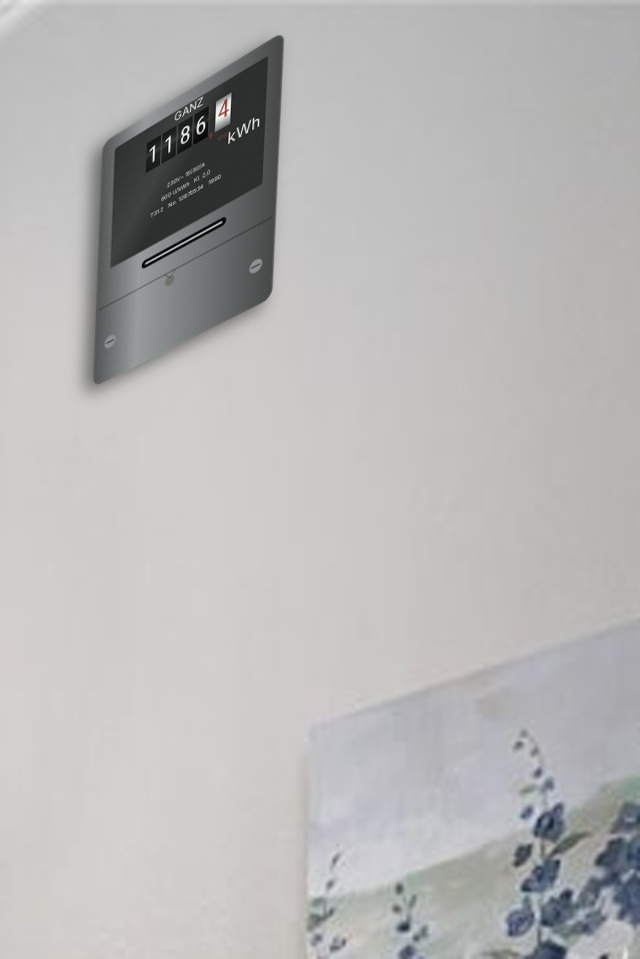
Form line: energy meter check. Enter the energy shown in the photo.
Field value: 1186.4 kWh
